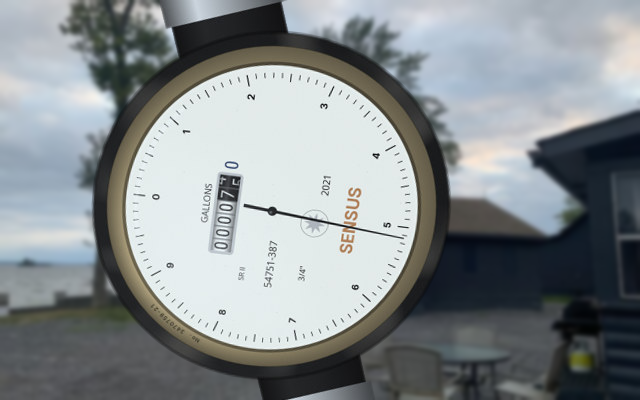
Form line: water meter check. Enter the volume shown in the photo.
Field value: 745.1 gal
